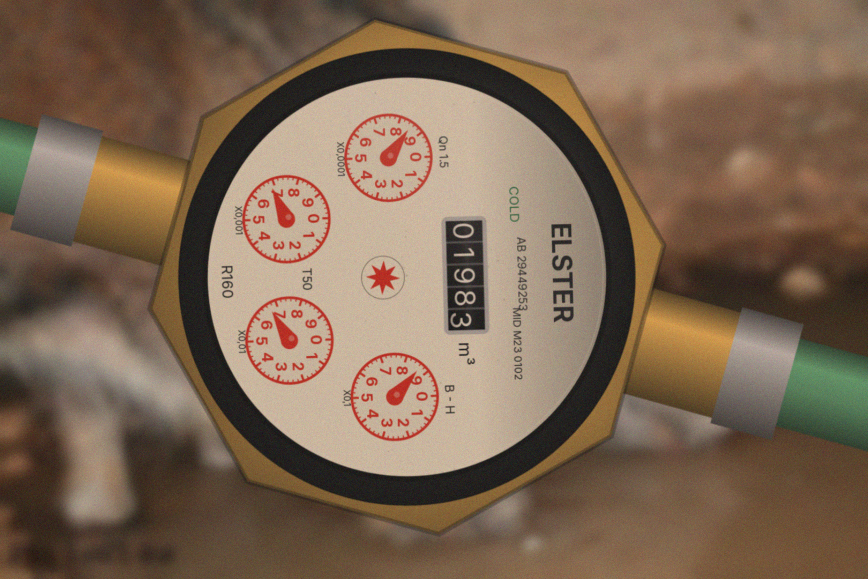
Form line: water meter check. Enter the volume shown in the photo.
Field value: 1982.8668 m³
